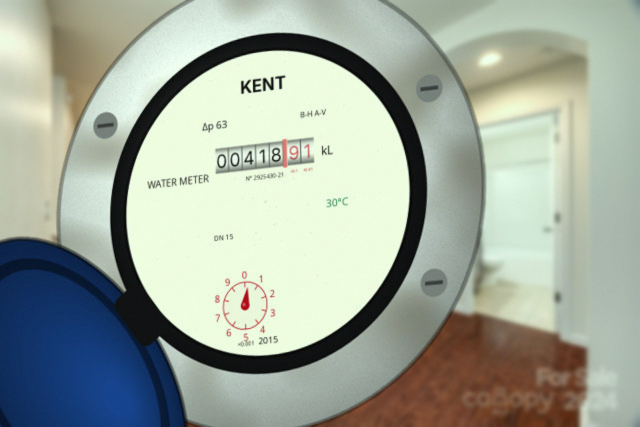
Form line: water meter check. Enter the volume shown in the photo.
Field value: 418.910 kL
